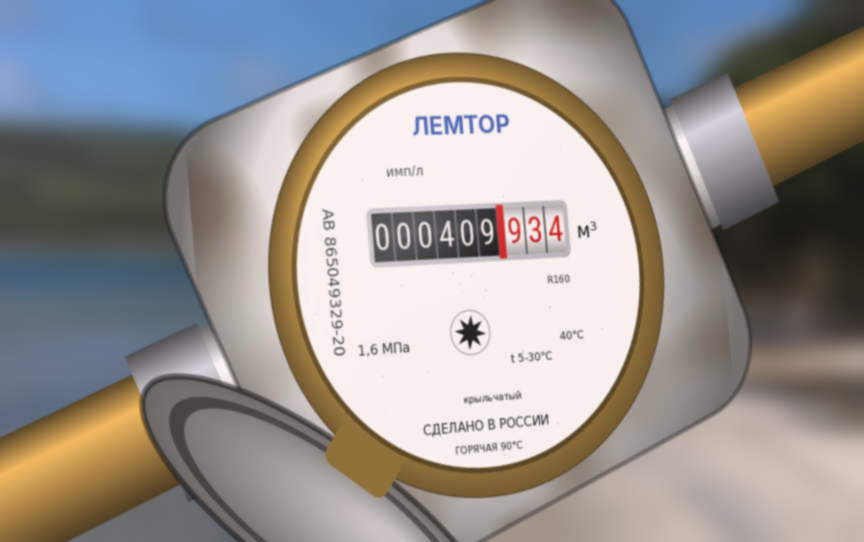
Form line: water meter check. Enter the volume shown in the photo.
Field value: 409.934 m³
